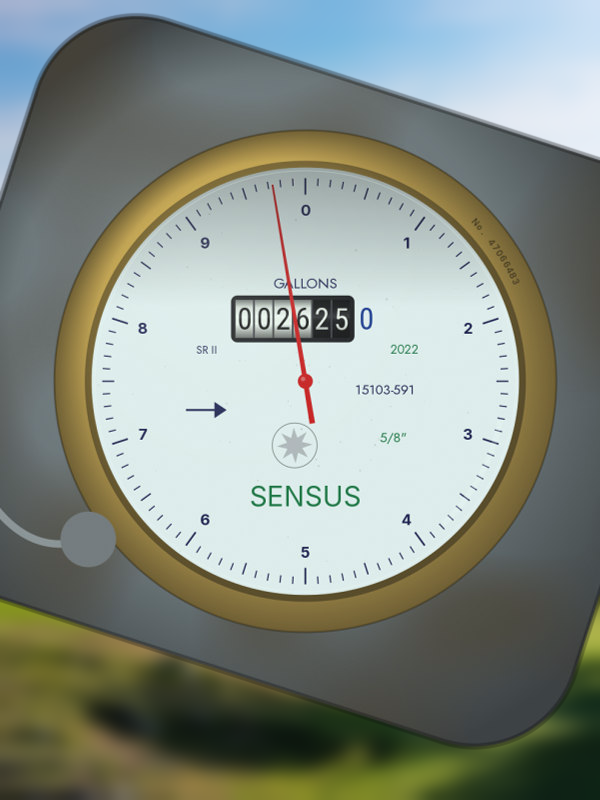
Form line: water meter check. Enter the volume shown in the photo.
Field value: 26249.7 gal
